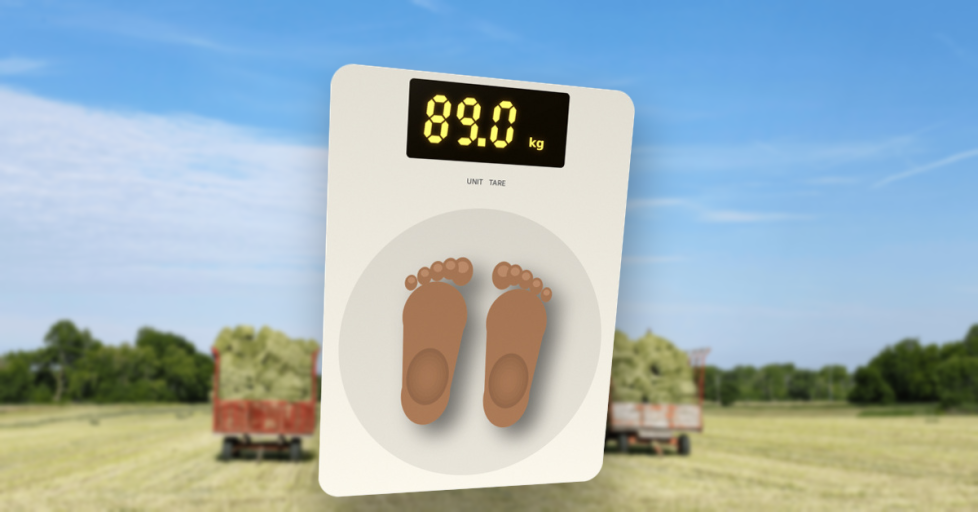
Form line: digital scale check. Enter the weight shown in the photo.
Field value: 89.0 kg
